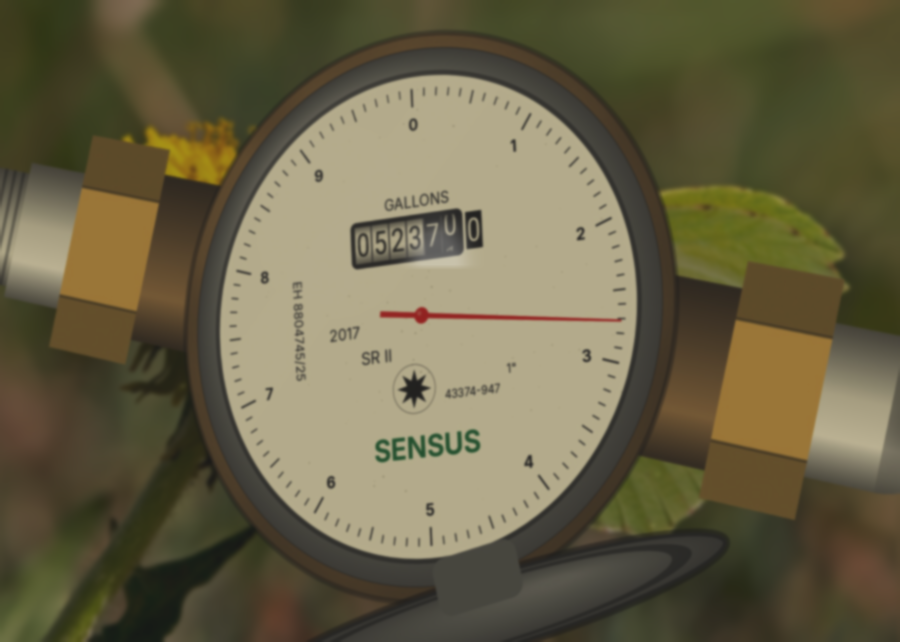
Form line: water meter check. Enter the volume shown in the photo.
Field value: 523702.7 gal
